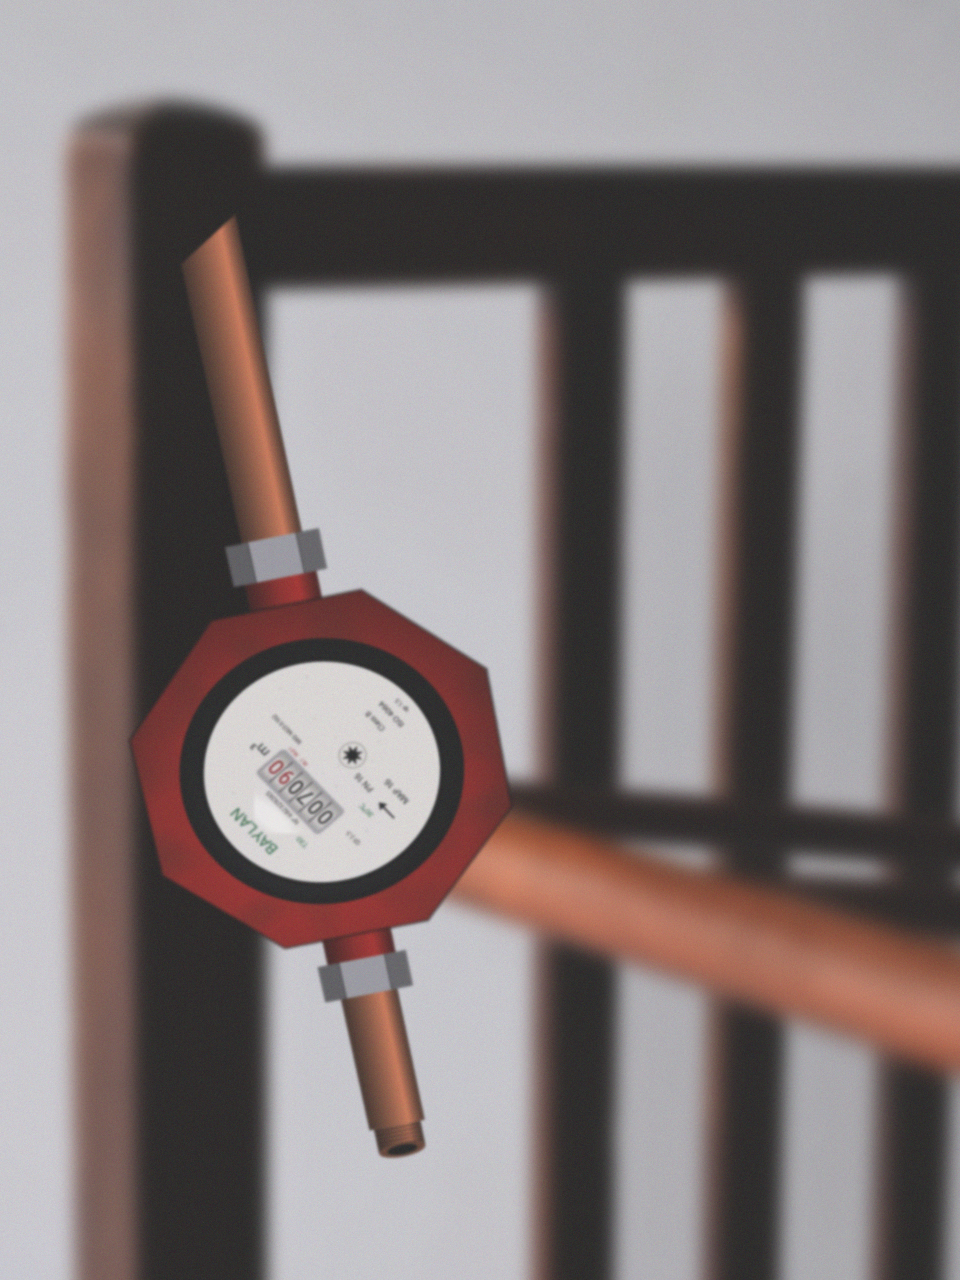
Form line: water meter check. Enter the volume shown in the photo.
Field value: 70.90 m³
